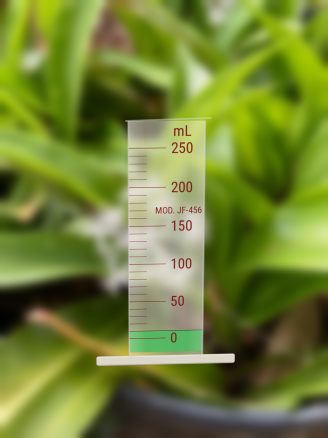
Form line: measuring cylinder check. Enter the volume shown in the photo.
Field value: 10 mL
